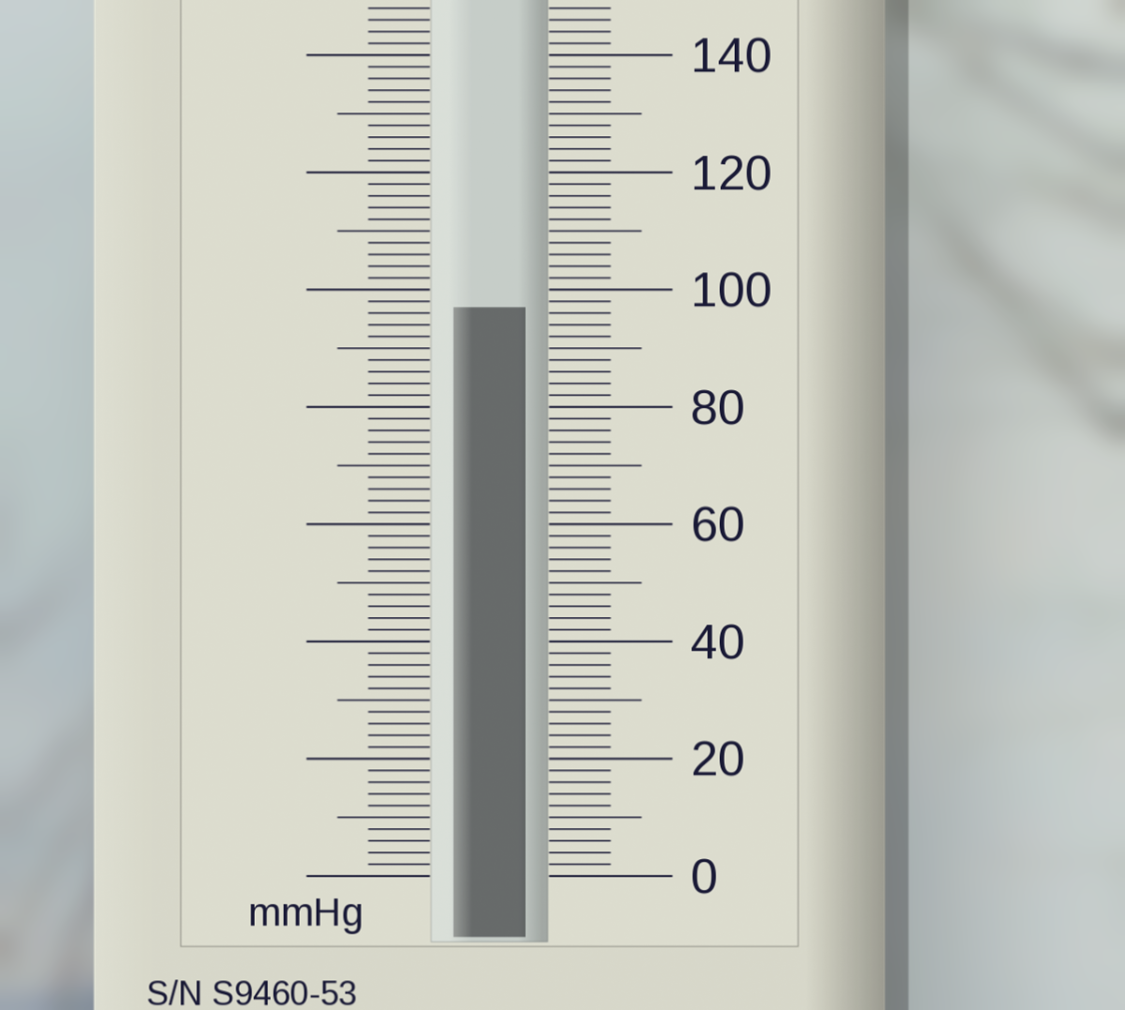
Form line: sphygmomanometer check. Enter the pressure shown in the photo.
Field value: 97 mmHg
